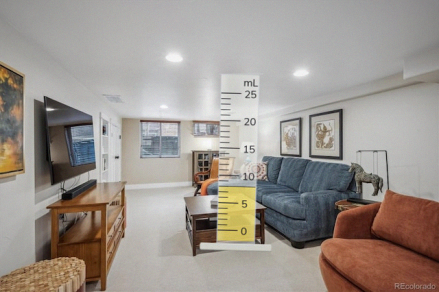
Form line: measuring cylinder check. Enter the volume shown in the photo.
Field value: 8 mL
